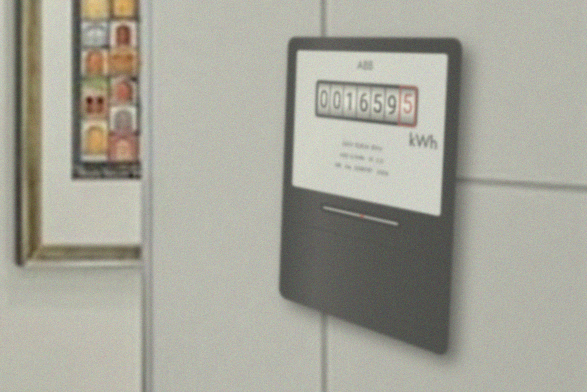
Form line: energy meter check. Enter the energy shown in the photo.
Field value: 1659.5 kWh
